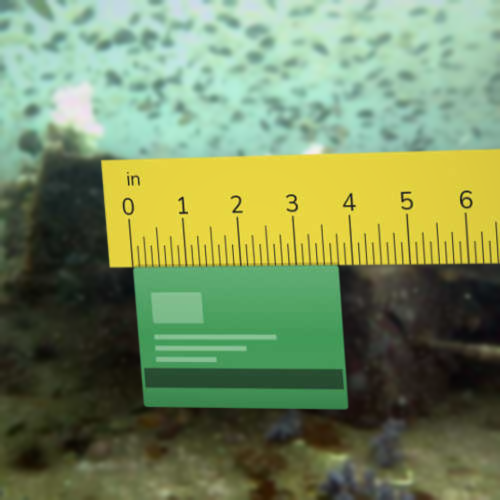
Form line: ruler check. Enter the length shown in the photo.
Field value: 3.75 in
